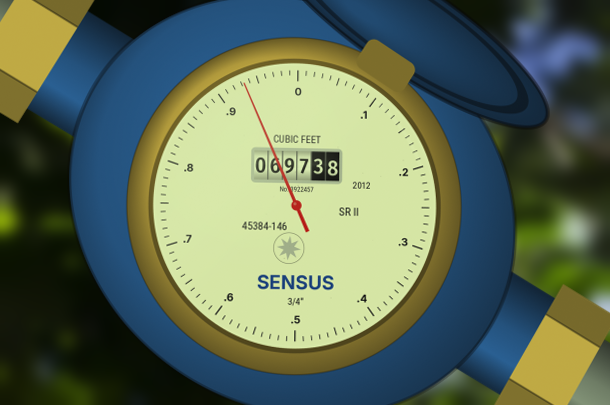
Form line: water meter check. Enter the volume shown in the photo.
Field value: 69737.93 ft³
